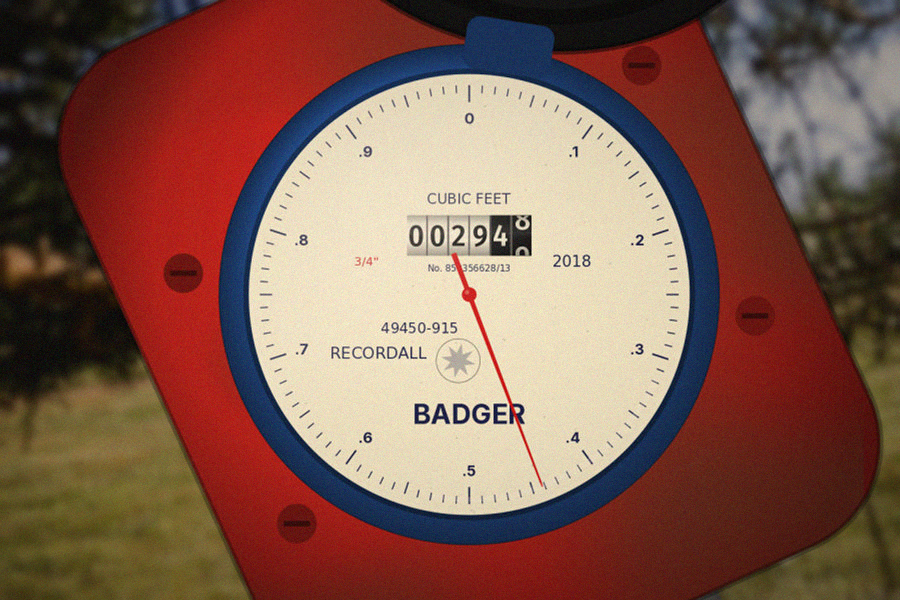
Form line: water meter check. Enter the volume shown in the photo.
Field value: 2948.44 ft³
